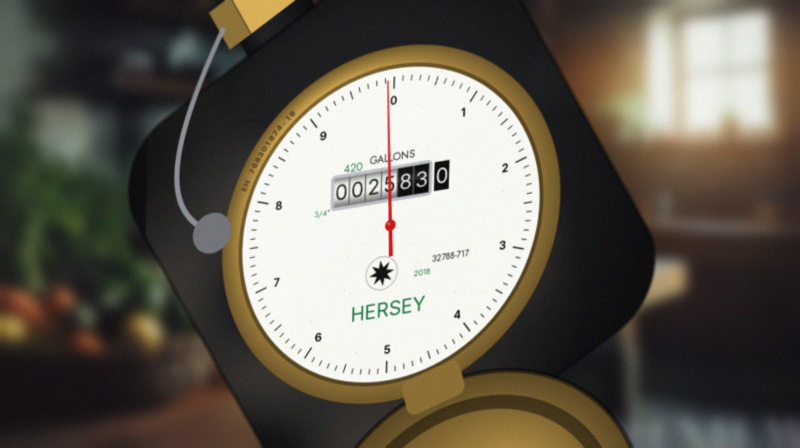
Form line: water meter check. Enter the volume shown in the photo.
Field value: 25829.9 gal
